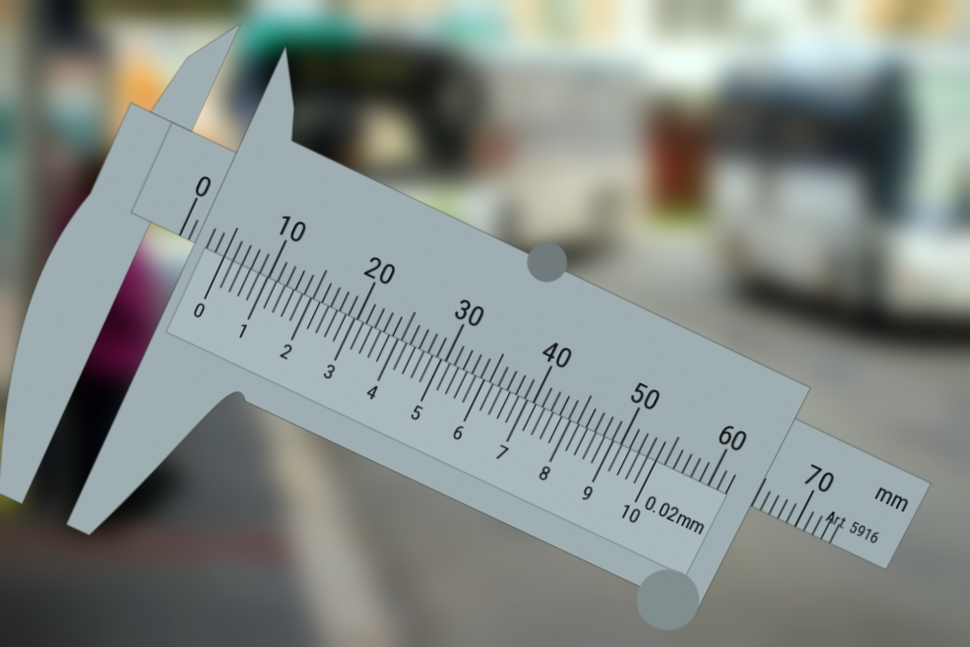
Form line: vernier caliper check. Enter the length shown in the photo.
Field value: 5.0 mm
